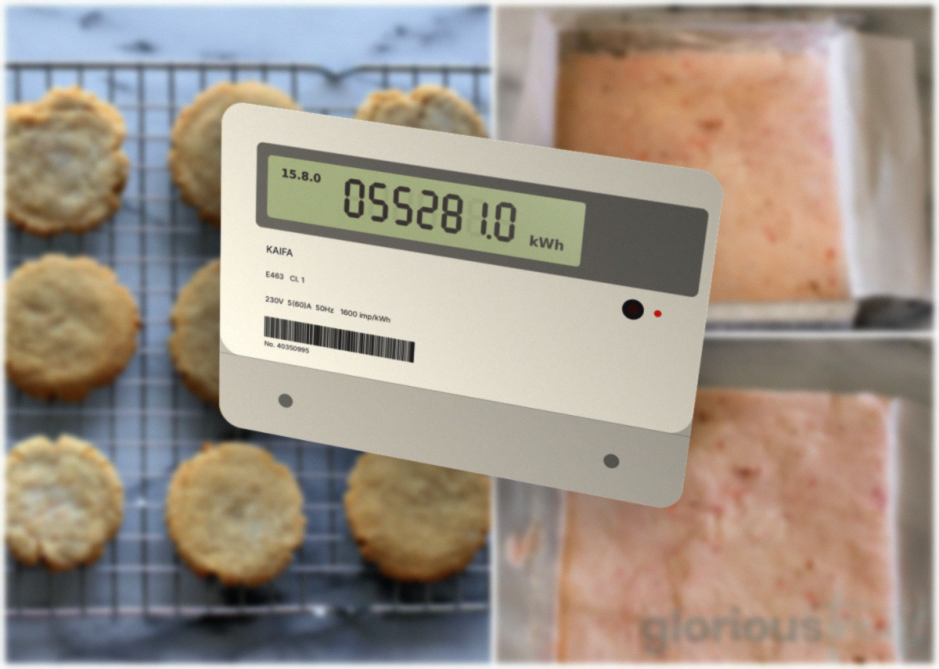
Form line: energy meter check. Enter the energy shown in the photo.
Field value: 55281.0 kWh
